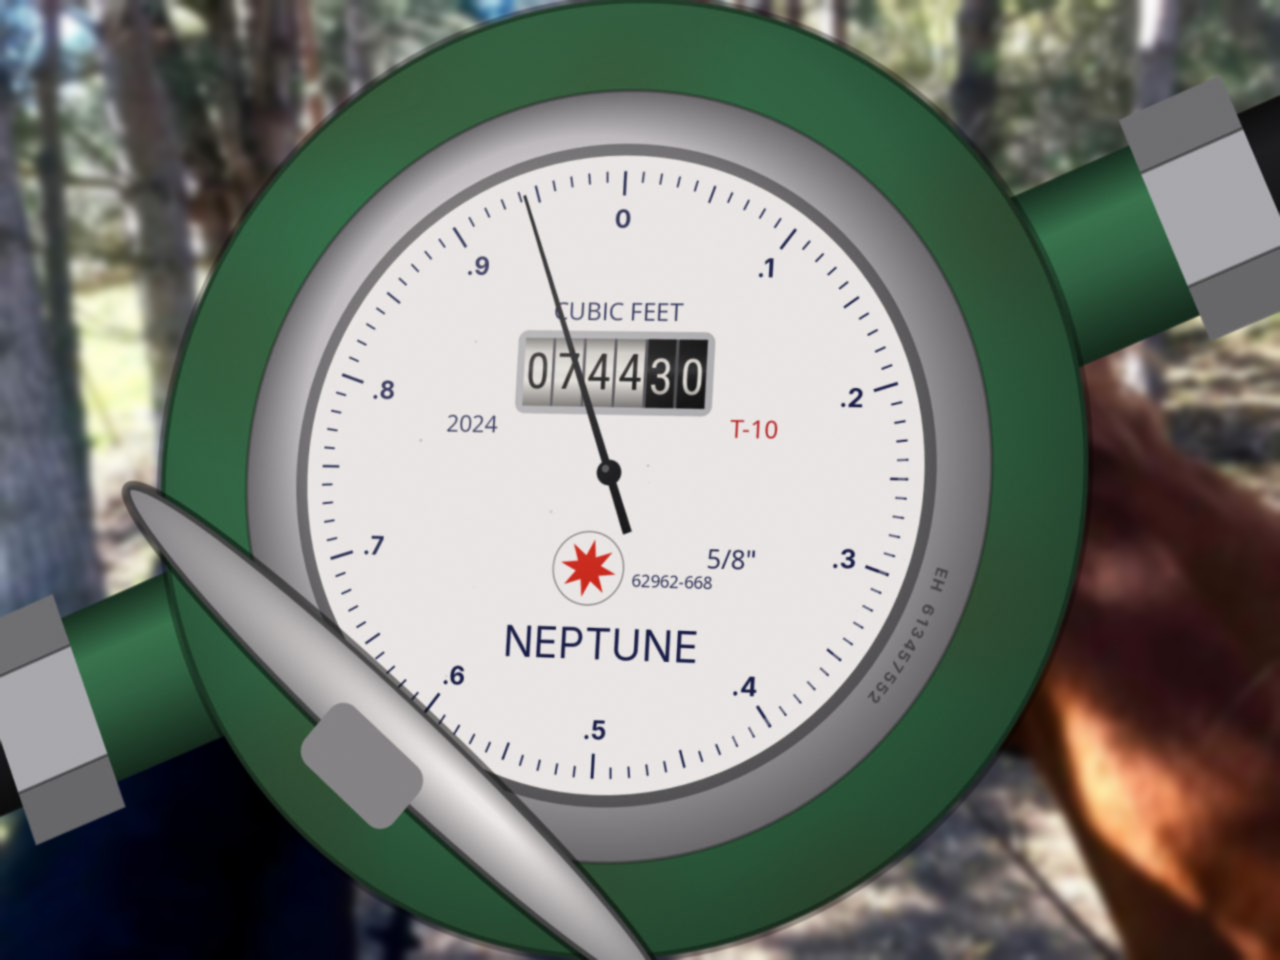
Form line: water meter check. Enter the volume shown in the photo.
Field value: 74429.94 ft³
